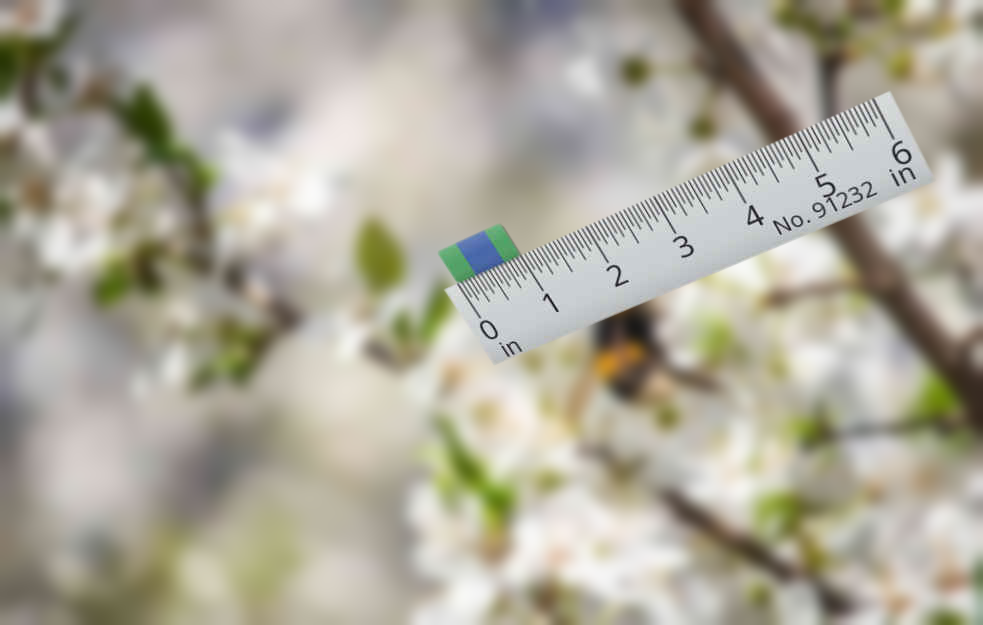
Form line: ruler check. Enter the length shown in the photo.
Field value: 1 in
